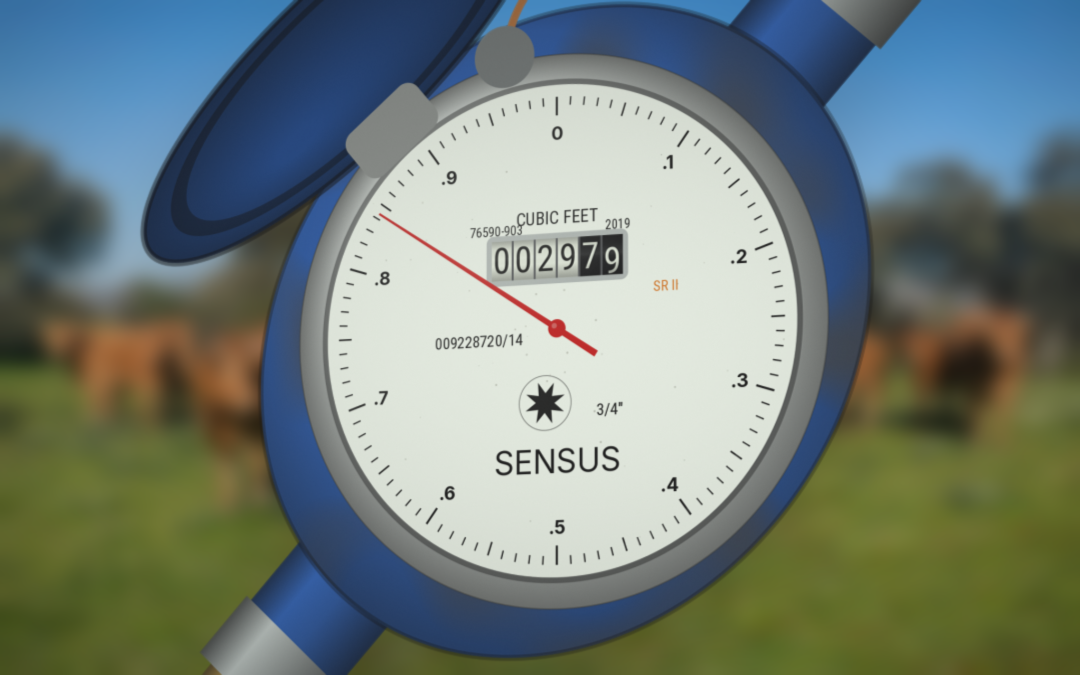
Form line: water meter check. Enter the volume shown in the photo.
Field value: 2978.84 ft³
